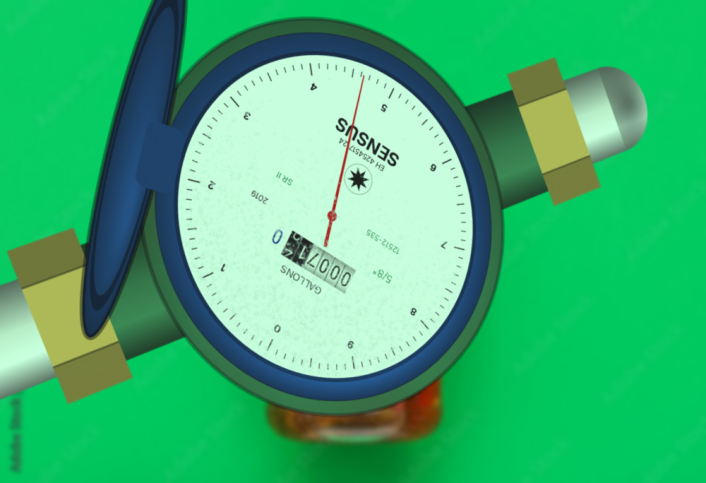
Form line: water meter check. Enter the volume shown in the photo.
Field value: 7124.6 gal
